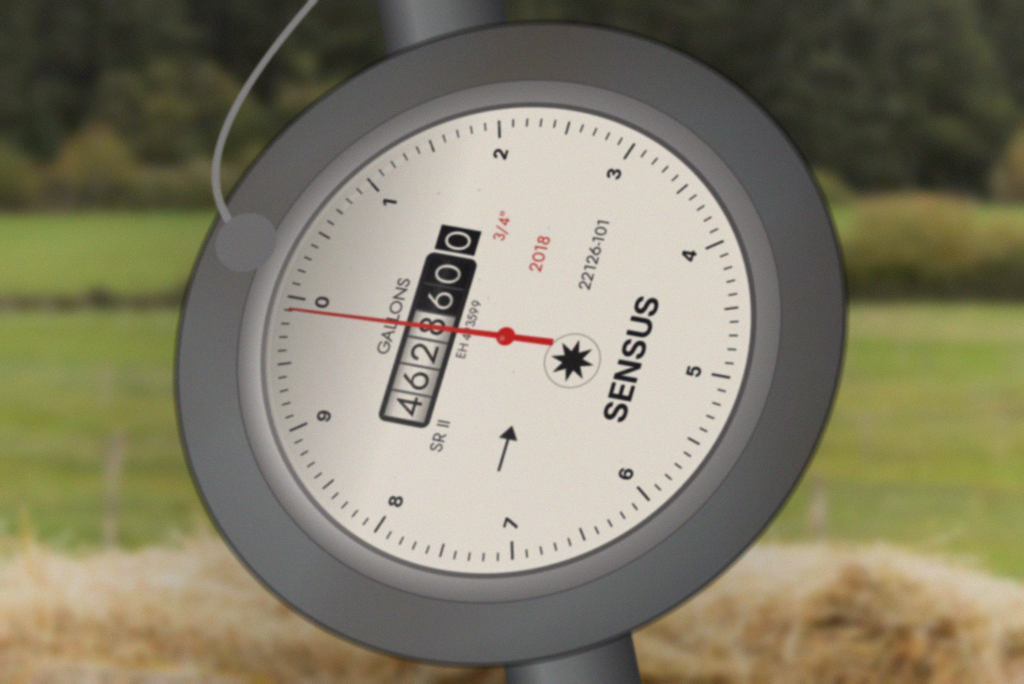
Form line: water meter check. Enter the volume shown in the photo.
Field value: 4628599.9 gal
